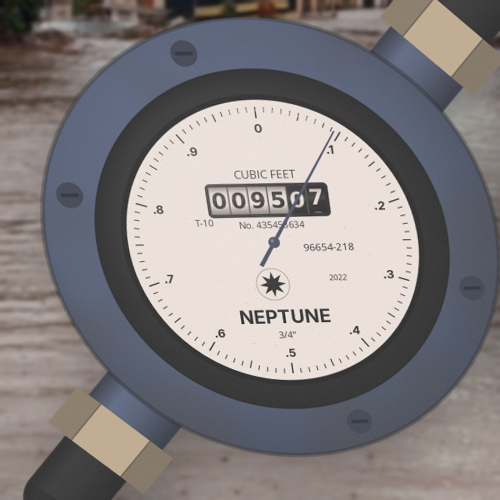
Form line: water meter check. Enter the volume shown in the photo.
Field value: 9507.09 ft³
